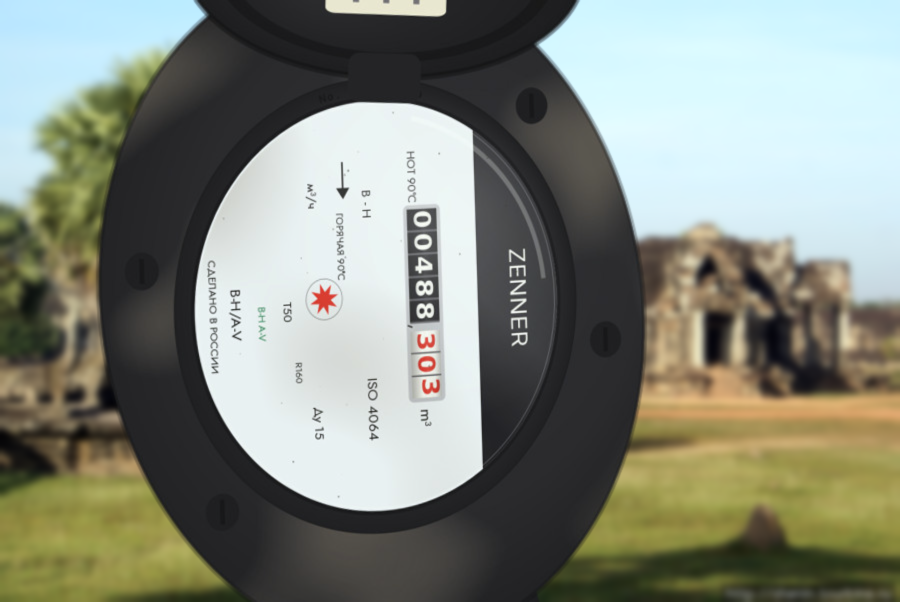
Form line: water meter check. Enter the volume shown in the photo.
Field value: 488.303 m³
